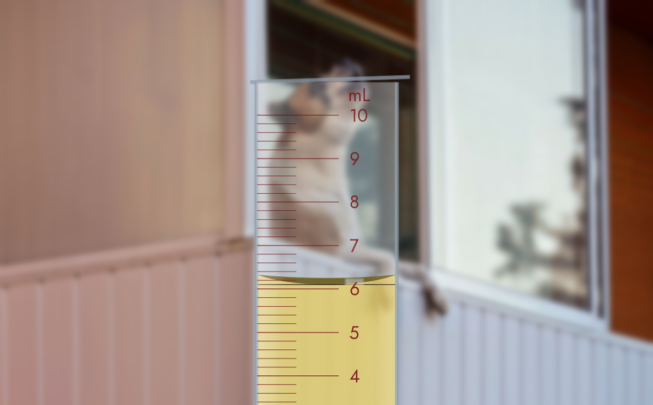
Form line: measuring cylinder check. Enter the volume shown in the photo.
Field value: 6.1 mL
